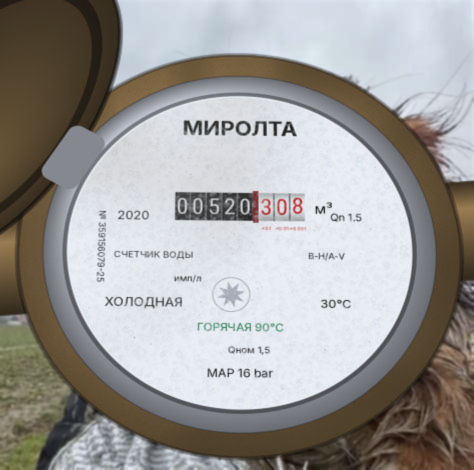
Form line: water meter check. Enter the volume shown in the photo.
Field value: 520.308 m³
